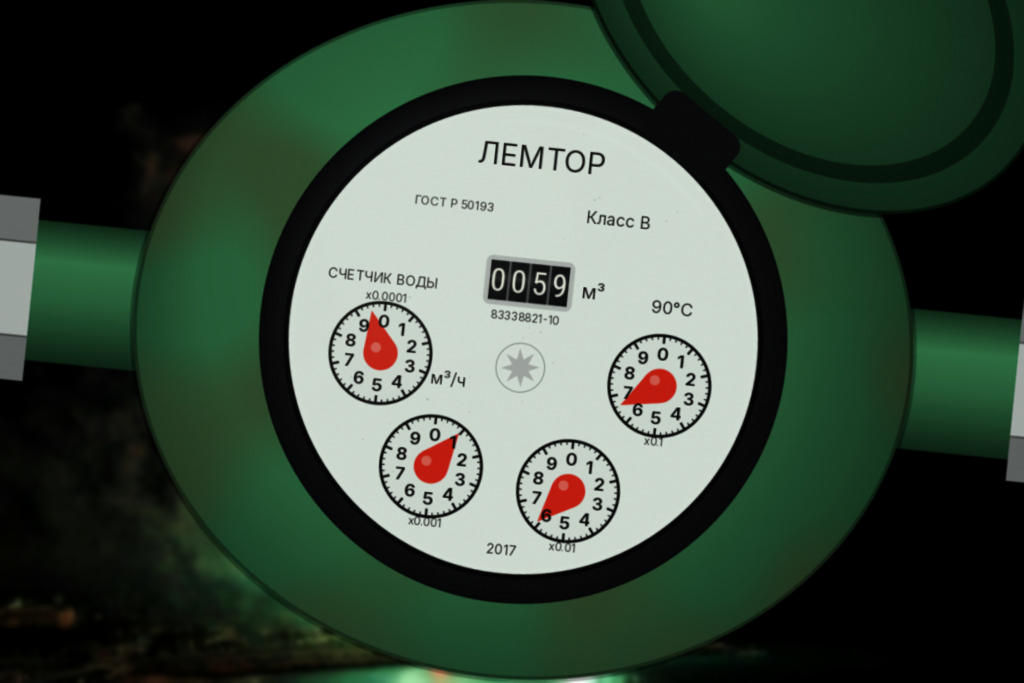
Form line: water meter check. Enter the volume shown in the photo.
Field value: 59.6609 m³
